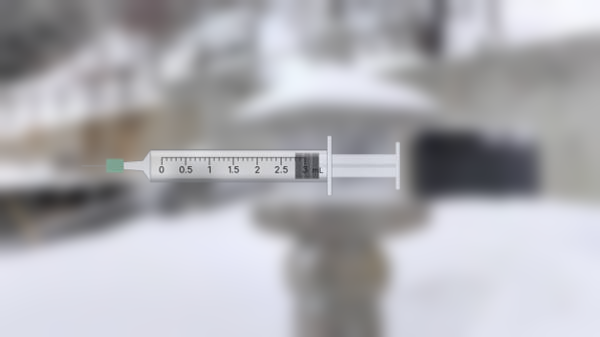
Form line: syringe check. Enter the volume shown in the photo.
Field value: 2.8 mL
